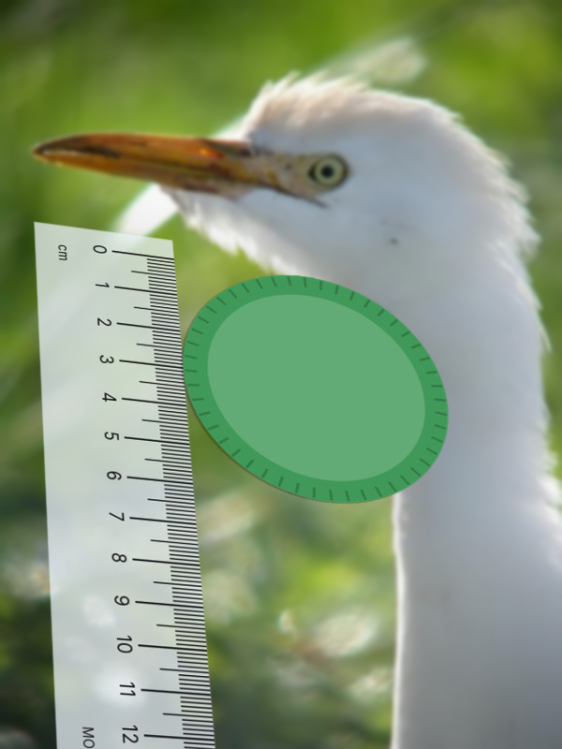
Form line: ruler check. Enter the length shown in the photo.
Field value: 6.1 cm
